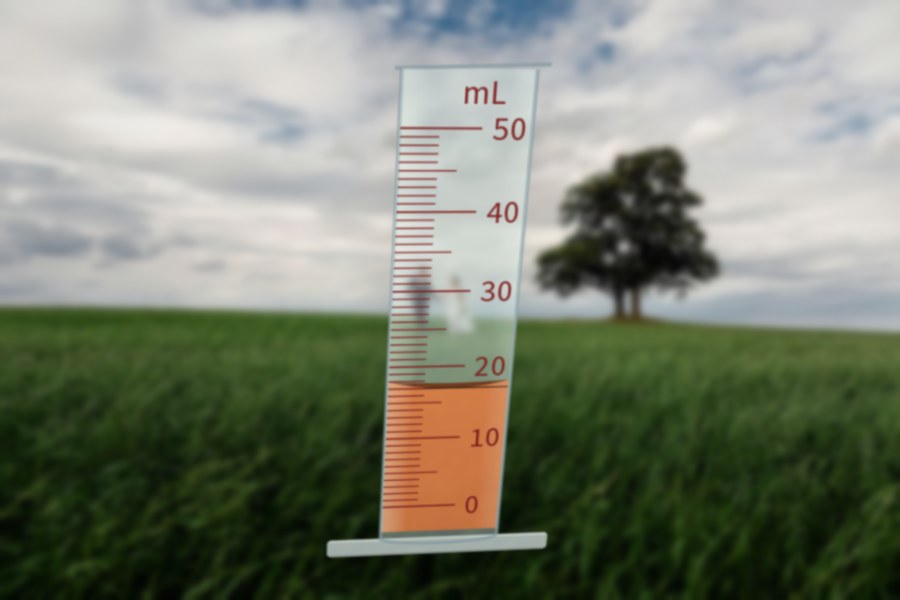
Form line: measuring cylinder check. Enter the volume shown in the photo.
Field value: 17 mL
